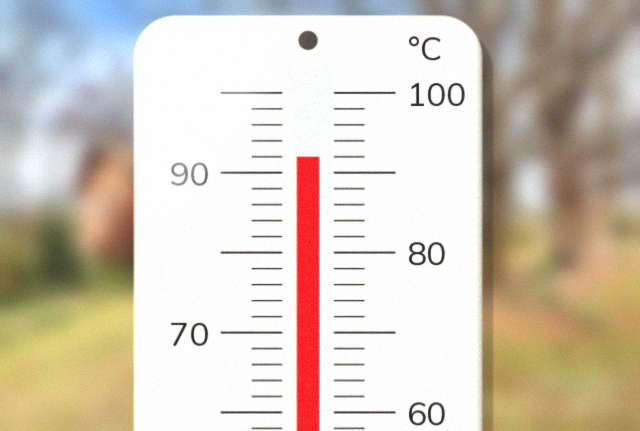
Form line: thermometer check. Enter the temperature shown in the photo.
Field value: 92 °C
